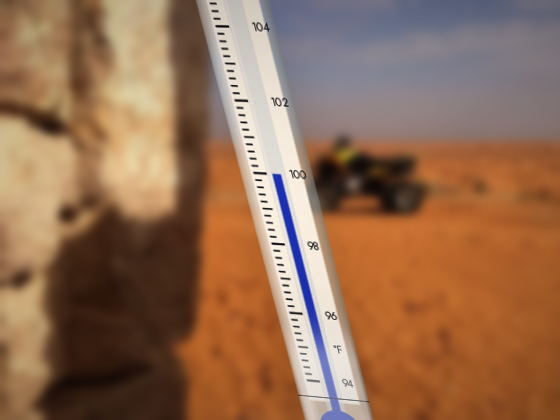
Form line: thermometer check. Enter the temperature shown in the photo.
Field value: 100 °F
